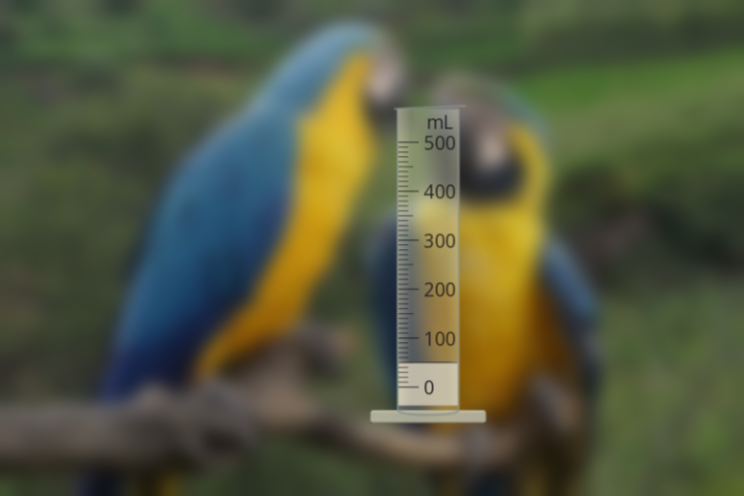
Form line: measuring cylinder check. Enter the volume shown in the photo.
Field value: 50 mL
